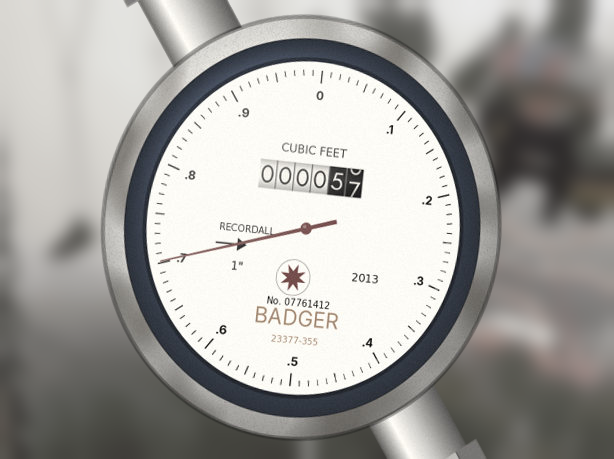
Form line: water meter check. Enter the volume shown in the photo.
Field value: 56.70 ft³
